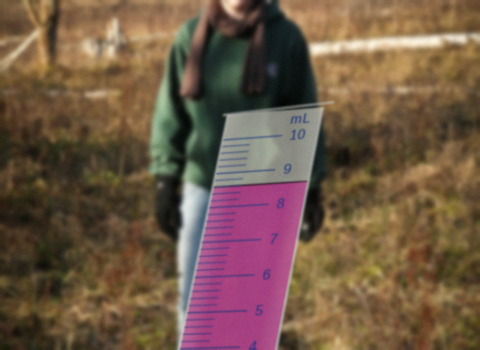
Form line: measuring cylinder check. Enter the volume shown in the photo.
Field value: 8.6 mL
